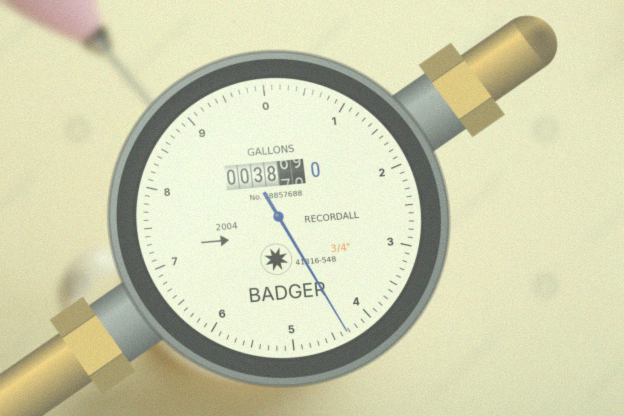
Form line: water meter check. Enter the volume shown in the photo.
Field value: 38694.3 gal
